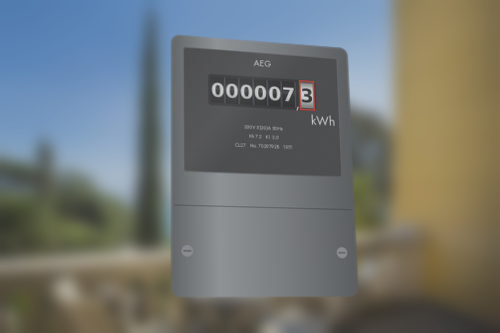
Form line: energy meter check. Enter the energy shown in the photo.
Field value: 7.3 kWh
